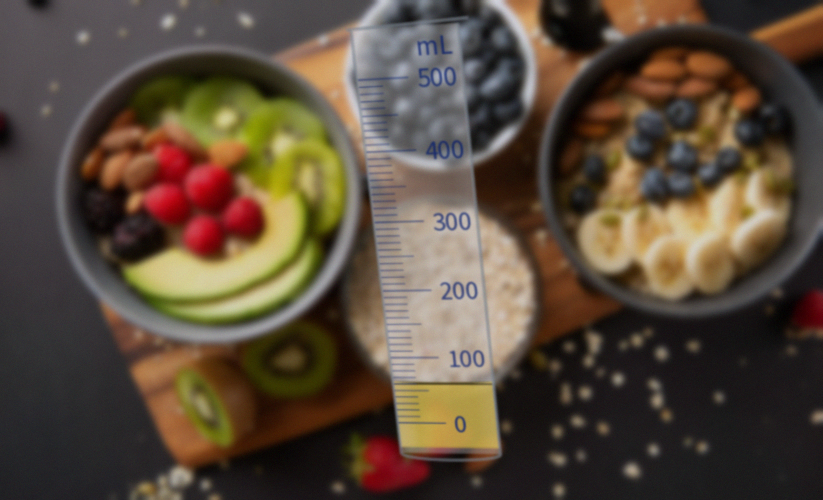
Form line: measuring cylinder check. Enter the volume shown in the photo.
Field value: 60 mL
